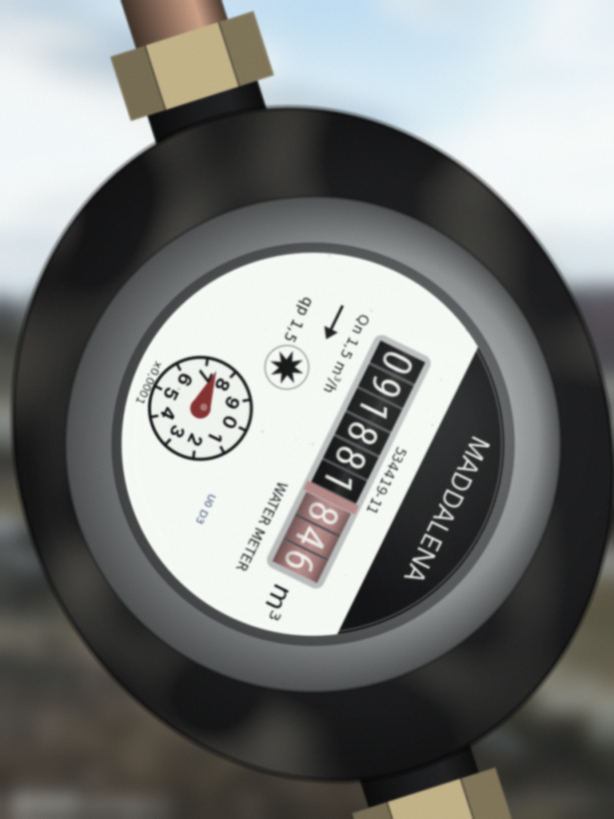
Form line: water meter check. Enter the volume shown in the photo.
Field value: 91881.8467 m³
